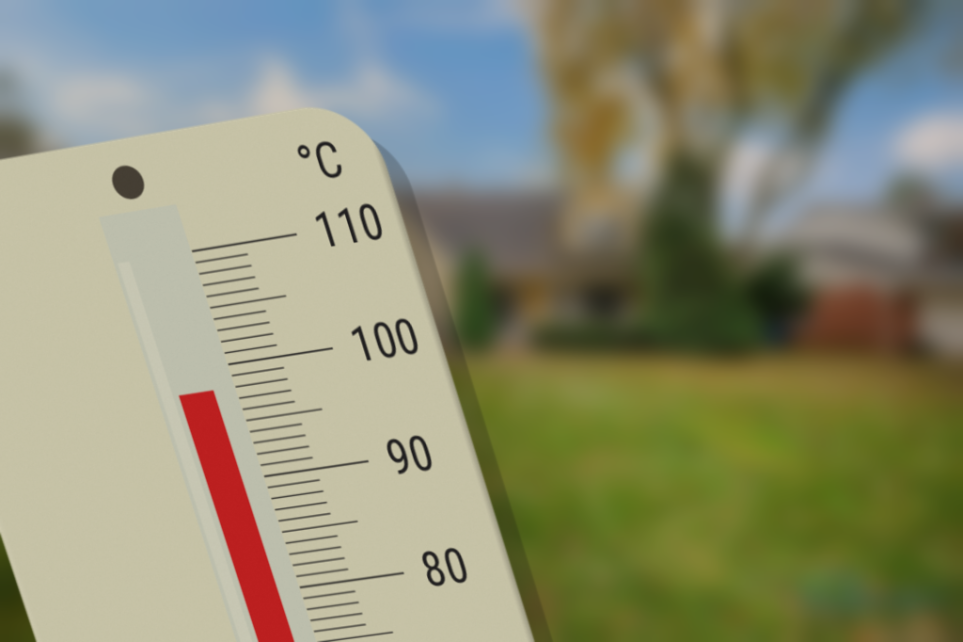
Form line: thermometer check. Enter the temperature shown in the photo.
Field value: 98 °C
